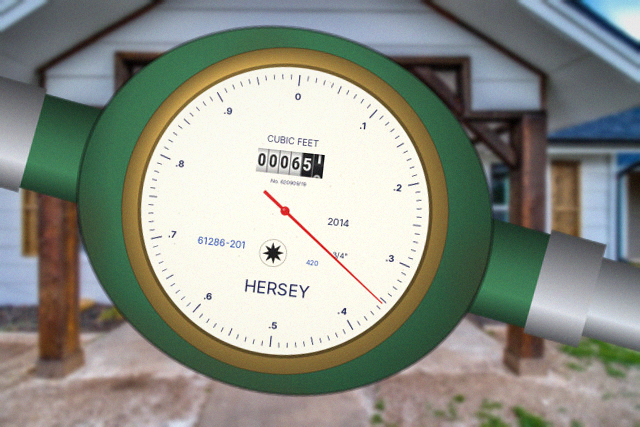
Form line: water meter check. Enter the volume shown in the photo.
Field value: 651.35 ft³
